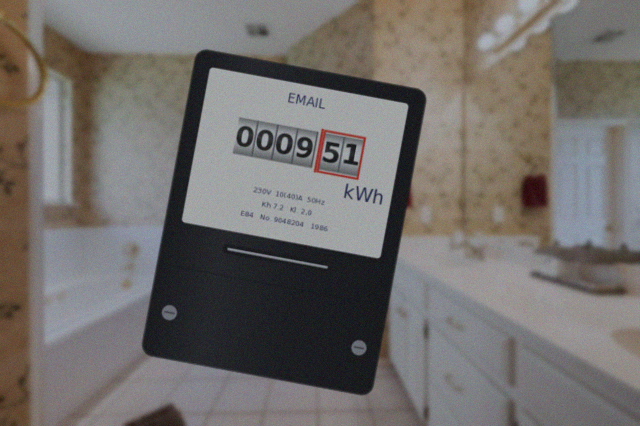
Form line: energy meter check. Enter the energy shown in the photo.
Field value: 9.51 kWh
